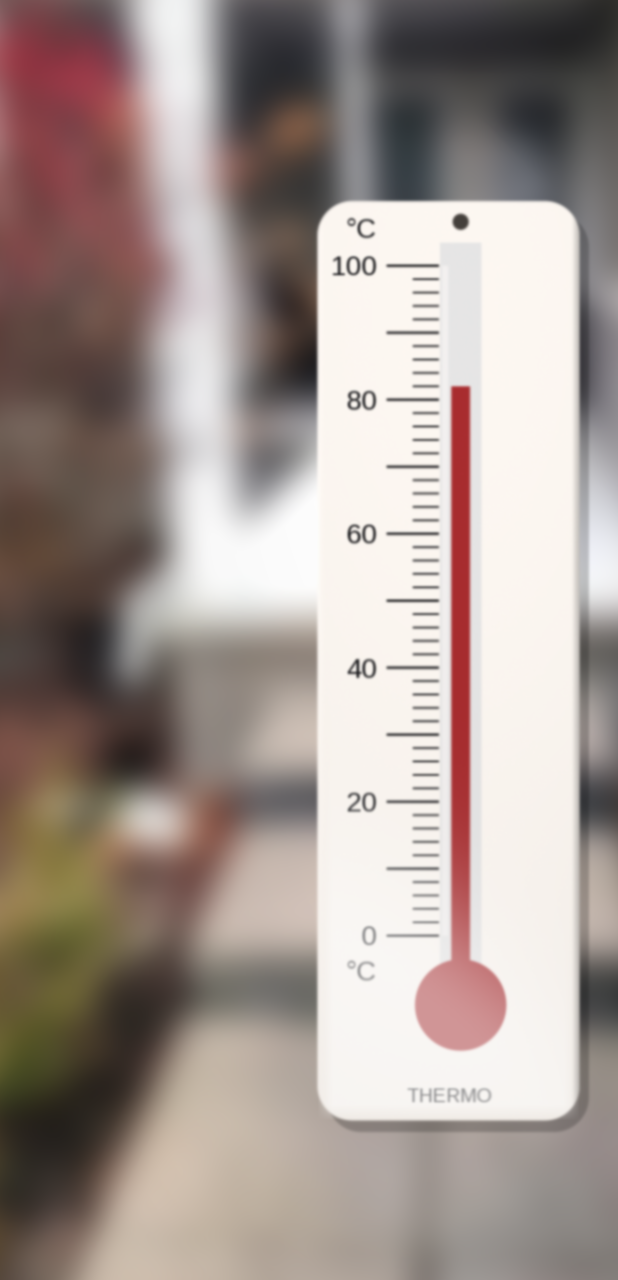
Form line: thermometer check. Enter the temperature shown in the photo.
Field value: 82 °C
